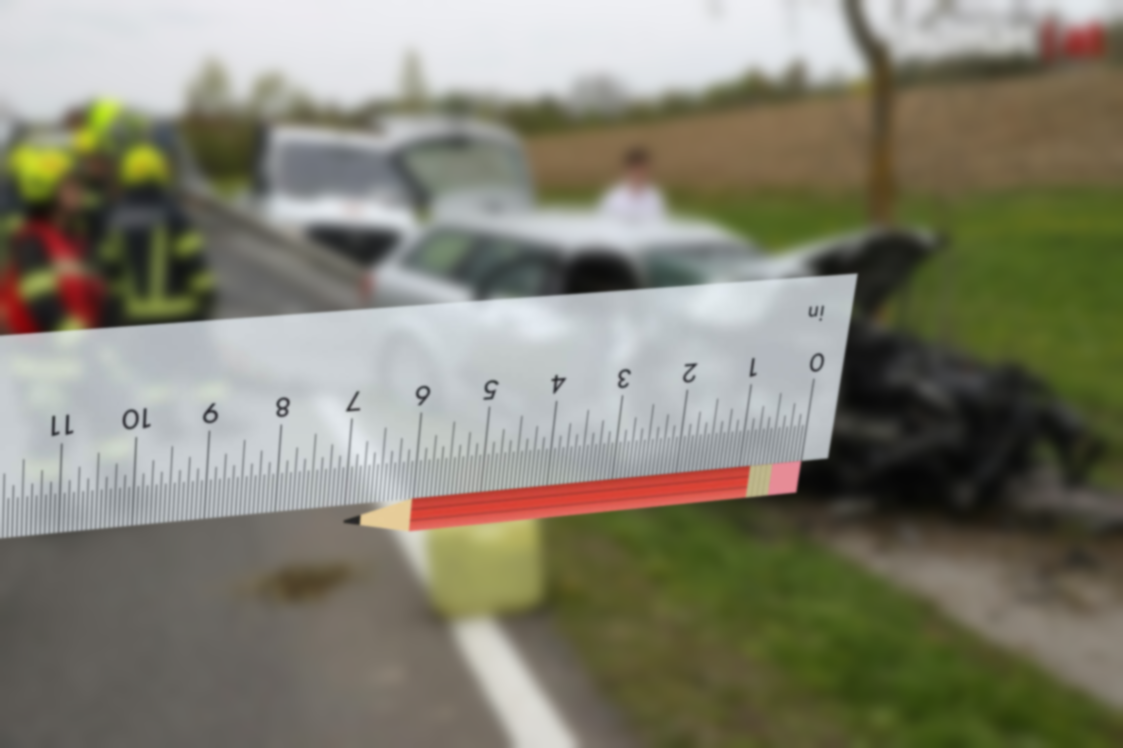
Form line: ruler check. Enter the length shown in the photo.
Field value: 7 in
